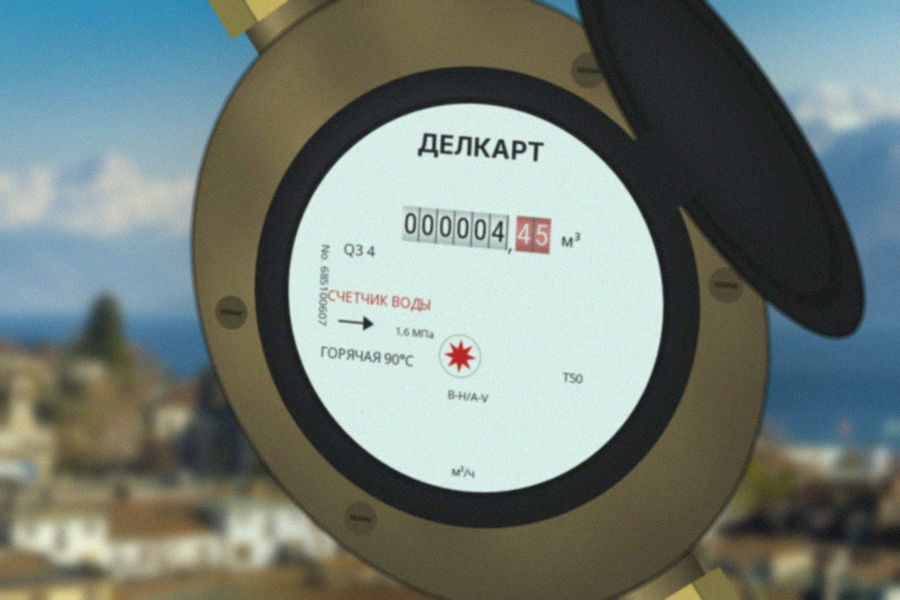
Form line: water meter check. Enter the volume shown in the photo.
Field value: 4.45 m³
